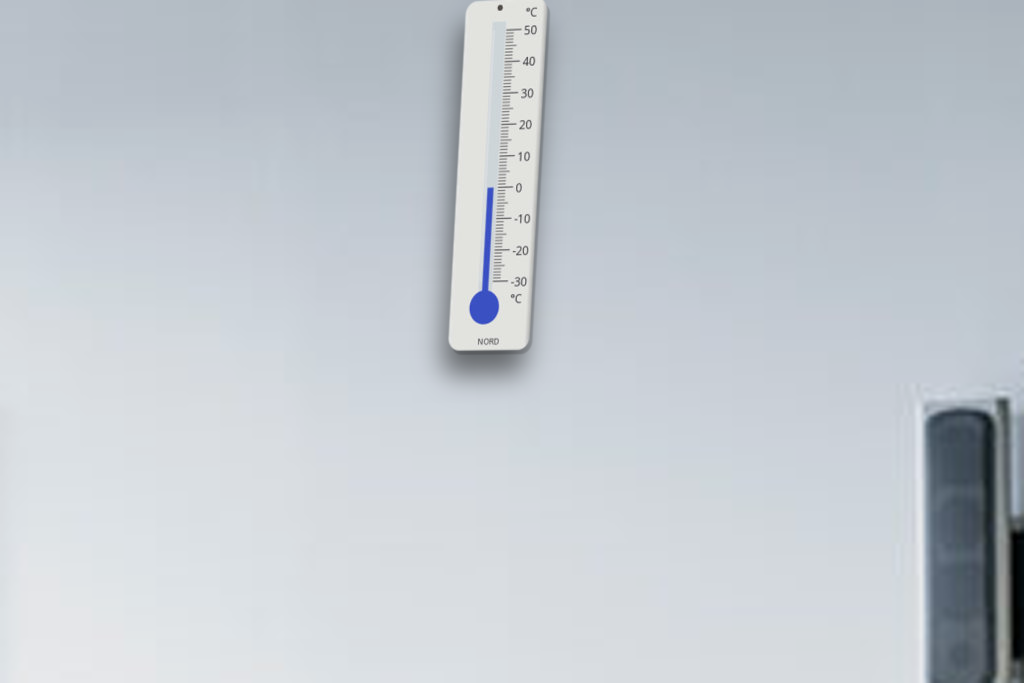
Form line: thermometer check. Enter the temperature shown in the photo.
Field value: 0 °C
